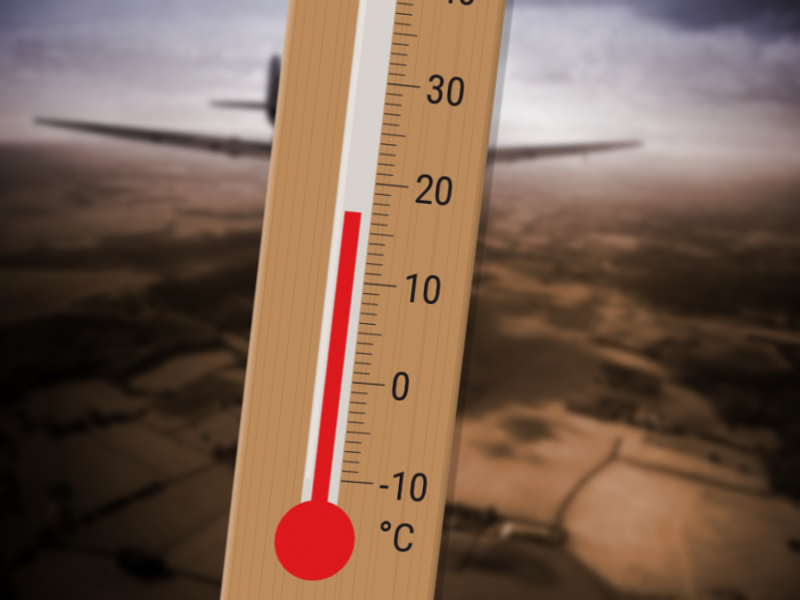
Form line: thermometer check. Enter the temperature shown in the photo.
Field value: 17 °C
